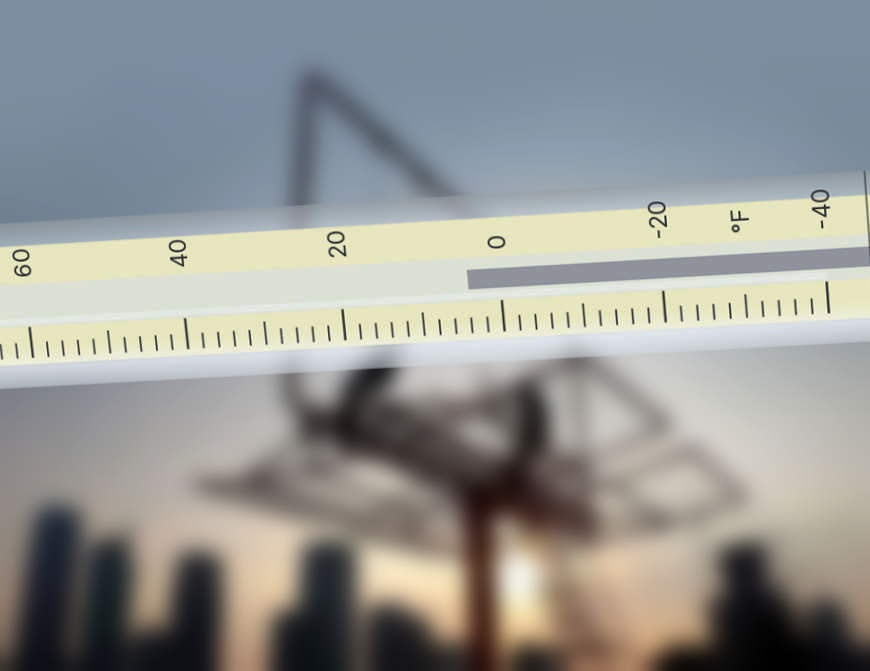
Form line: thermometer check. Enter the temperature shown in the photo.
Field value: 4 °F
